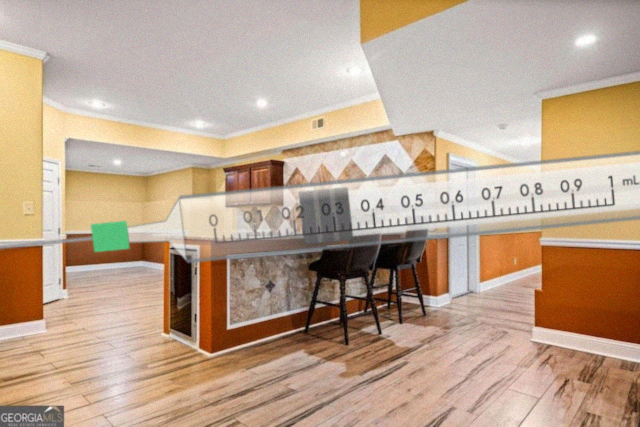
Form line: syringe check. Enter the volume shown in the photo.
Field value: 0.22 mL
